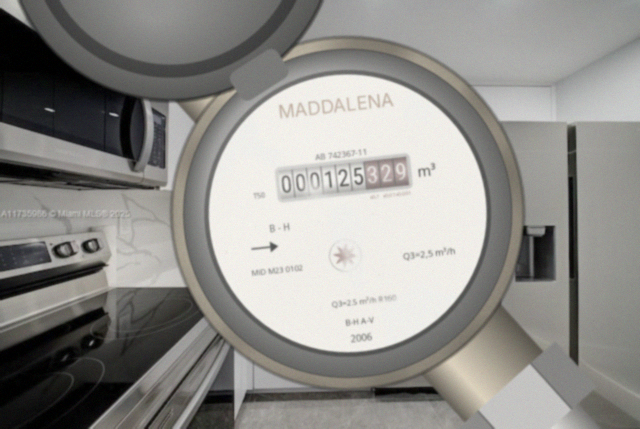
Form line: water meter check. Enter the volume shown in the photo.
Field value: 125.329 m³
